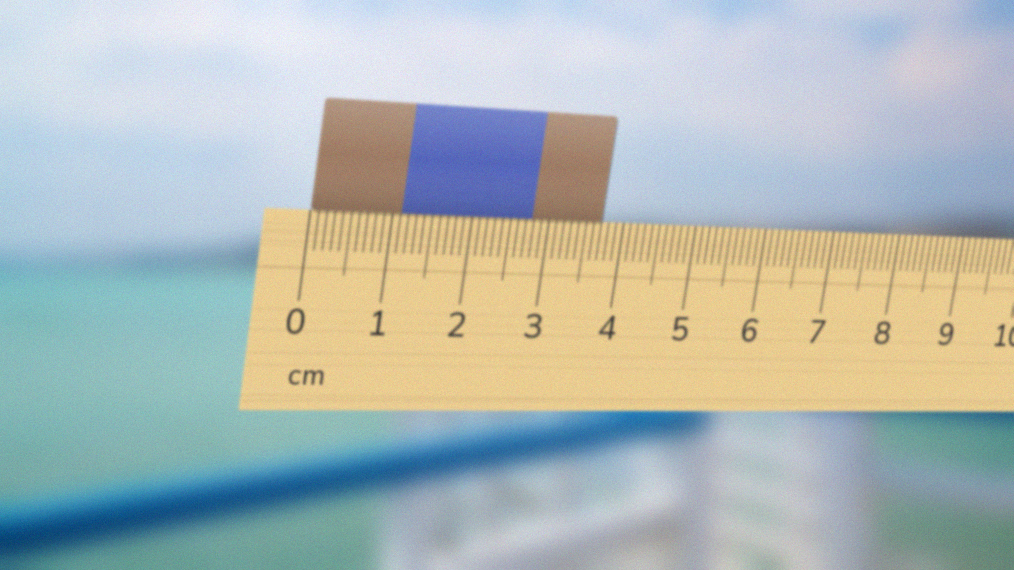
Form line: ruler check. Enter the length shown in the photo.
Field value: 3.7 cm
